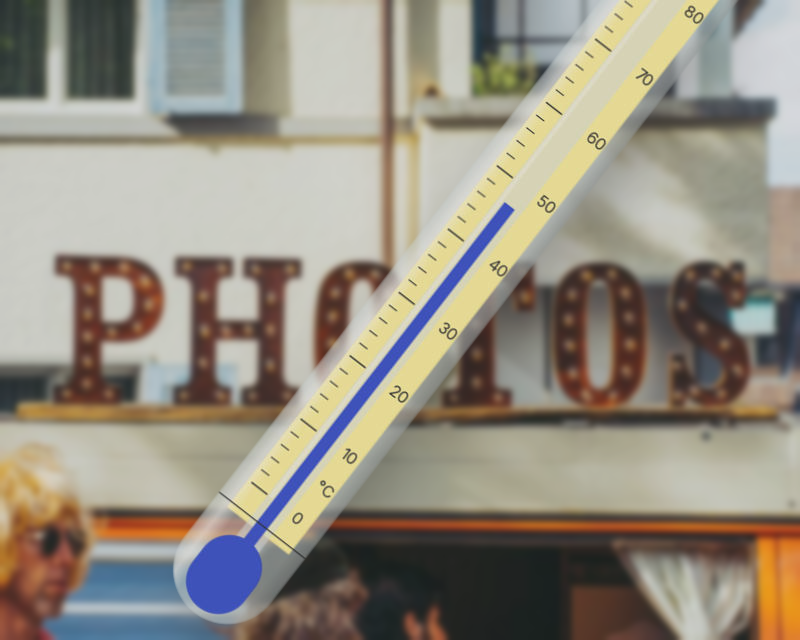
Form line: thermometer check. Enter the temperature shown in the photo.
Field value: 47 °C
